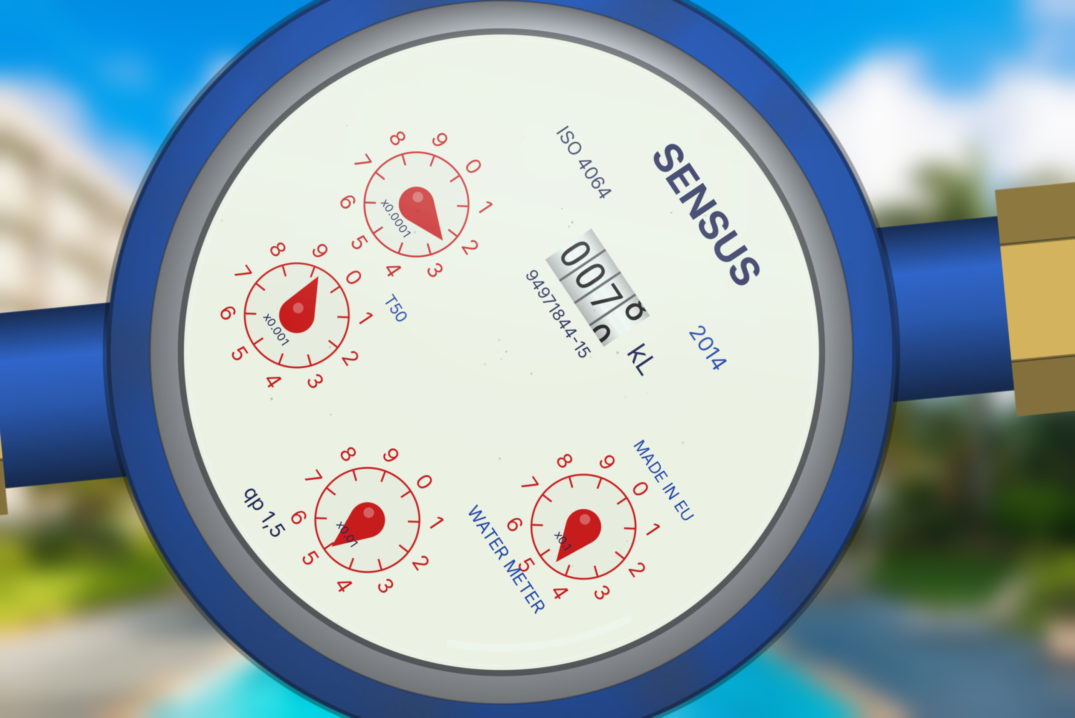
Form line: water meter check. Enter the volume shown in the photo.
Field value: 78.4492 kL
